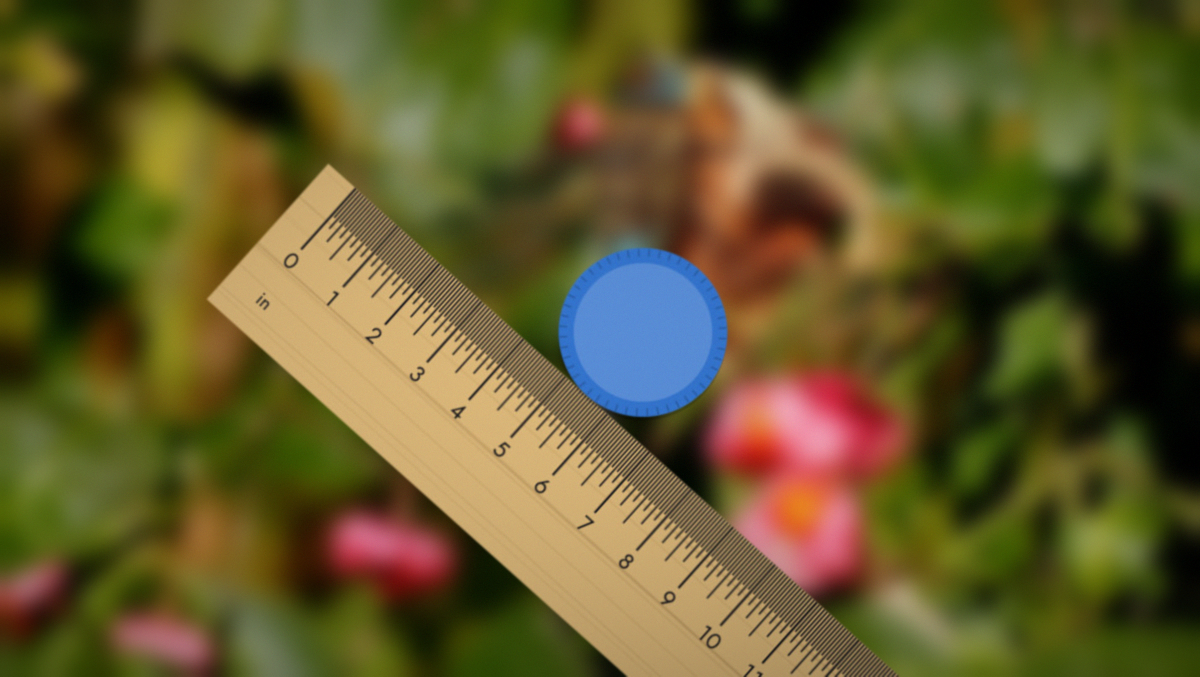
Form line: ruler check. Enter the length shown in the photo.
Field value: 3 in
